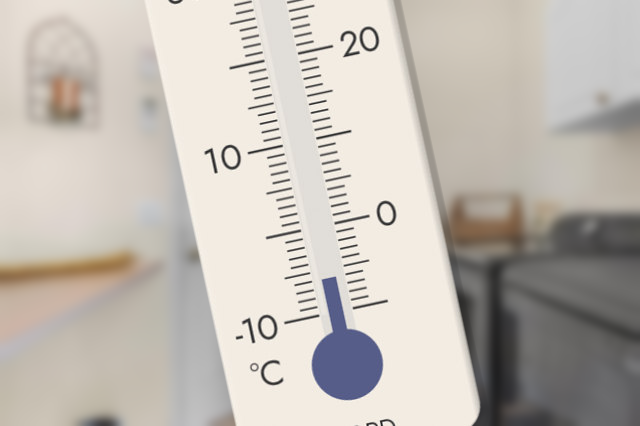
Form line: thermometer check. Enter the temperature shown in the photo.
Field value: -6 °C
